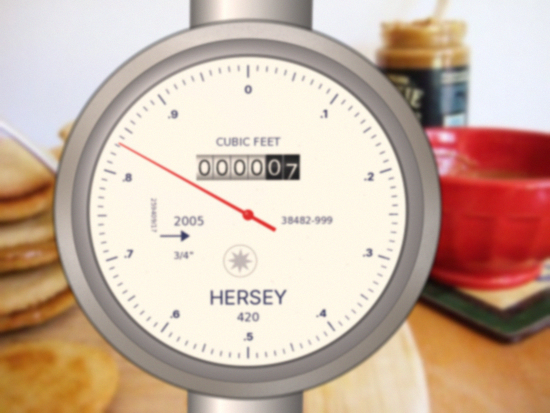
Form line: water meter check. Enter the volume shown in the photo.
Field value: 6.83 ft³
